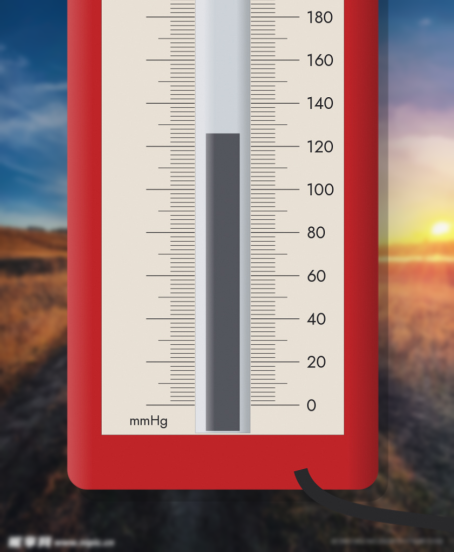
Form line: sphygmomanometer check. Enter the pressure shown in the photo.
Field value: 126 mmHg
